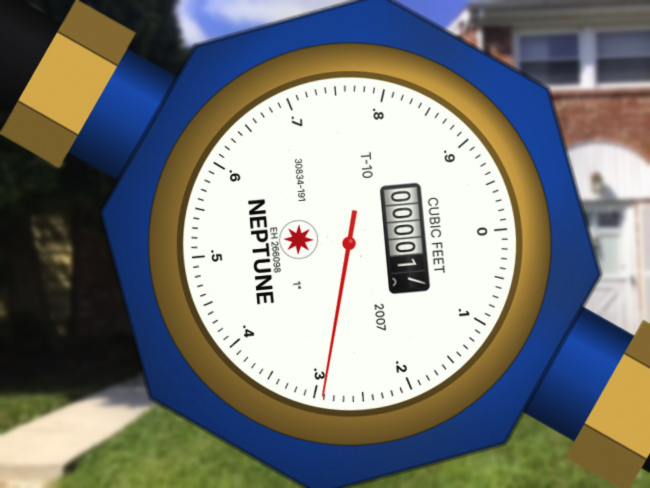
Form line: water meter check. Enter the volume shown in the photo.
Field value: 17.29 ft³
